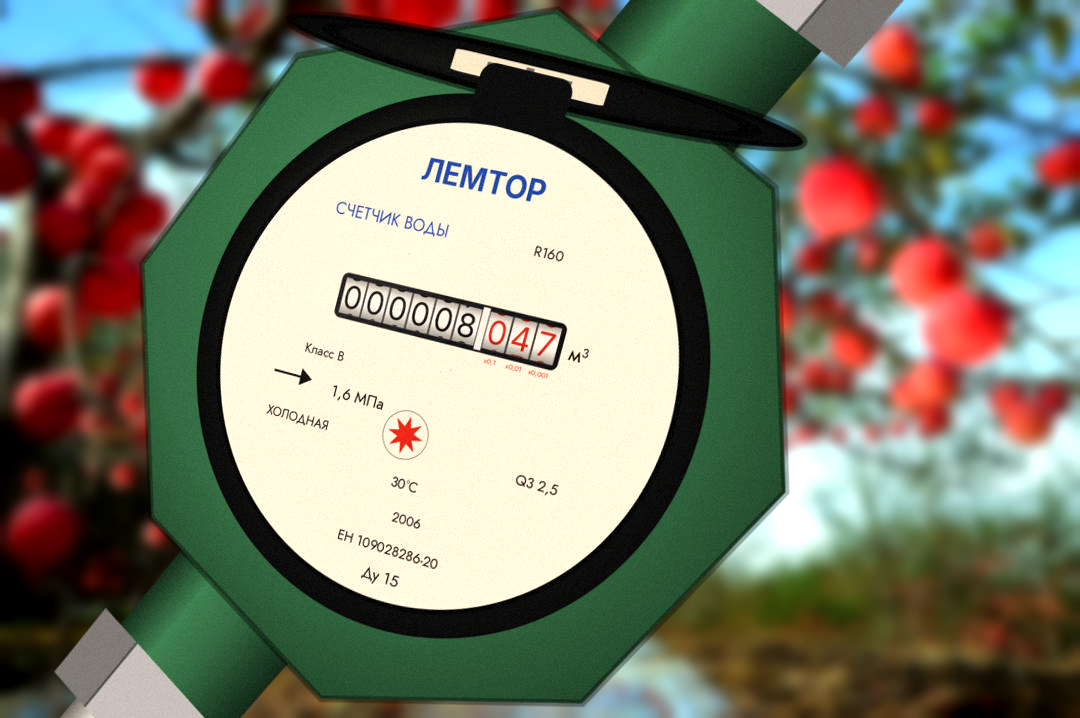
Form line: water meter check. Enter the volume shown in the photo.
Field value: 8.047 m³
